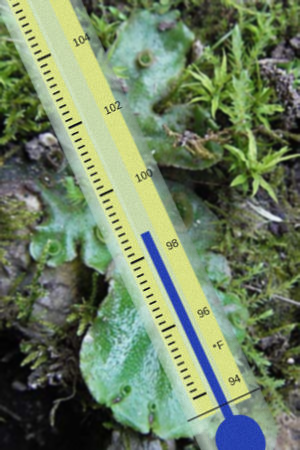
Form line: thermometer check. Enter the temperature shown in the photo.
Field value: 98.6 °F
